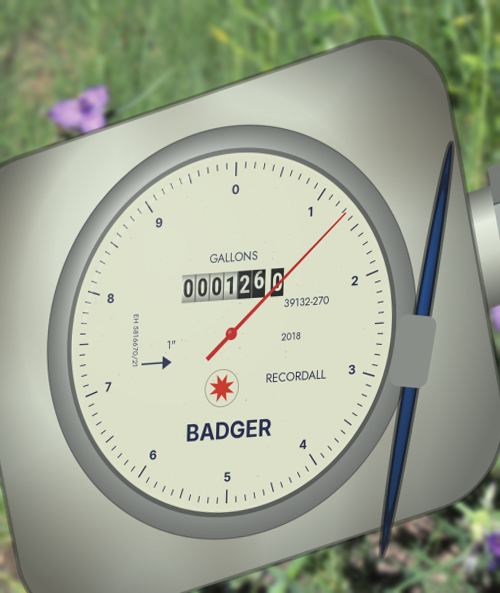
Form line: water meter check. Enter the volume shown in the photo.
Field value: 1261.3 gal
